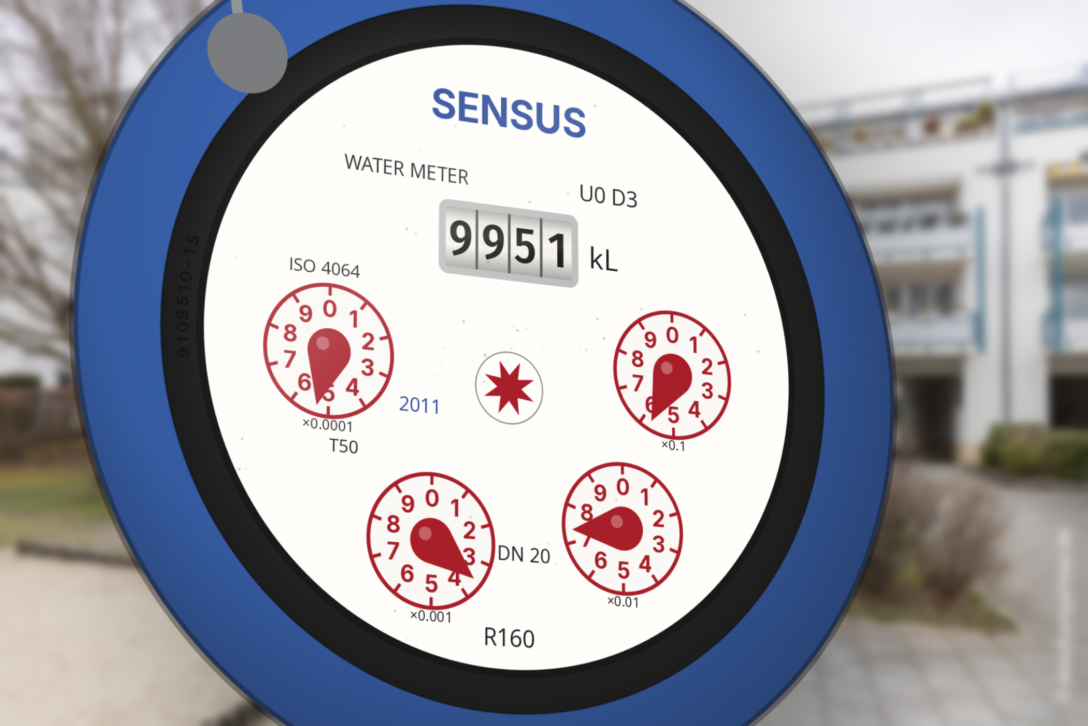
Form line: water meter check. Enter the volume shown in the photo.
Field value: 9951.5735 kL
